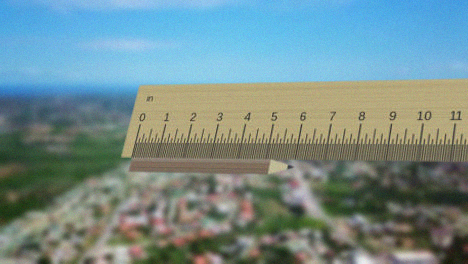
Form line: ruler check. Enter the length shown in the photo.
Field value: 6 in
